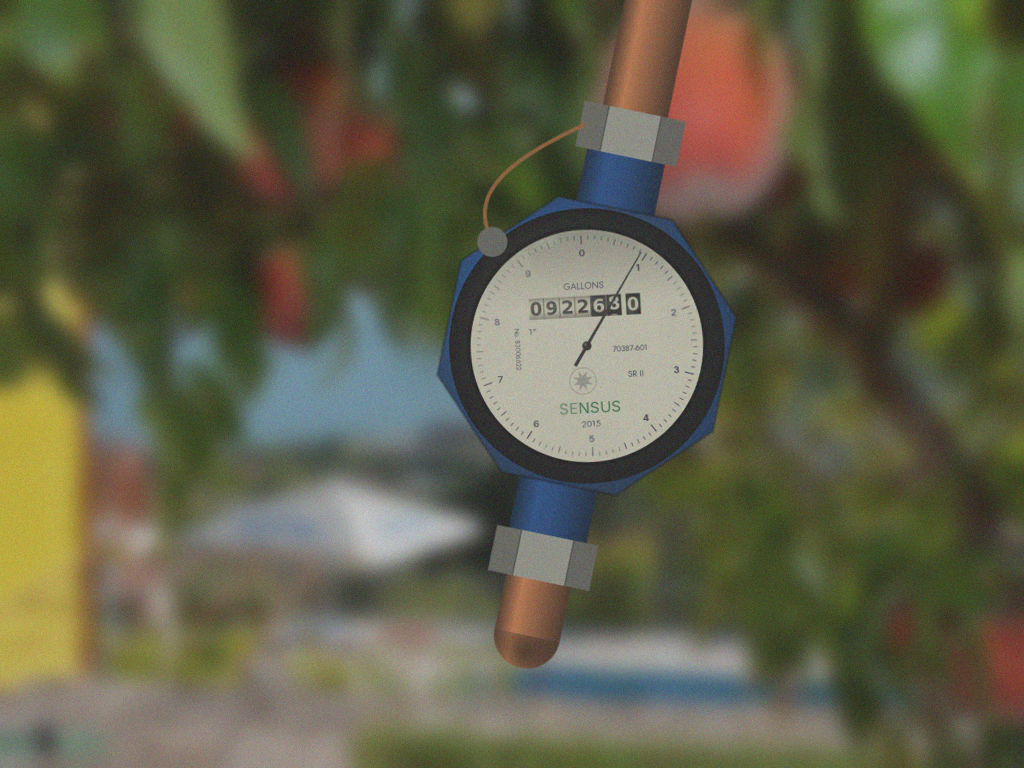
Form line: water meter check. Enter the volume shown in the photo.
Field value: 922680.9 gal
